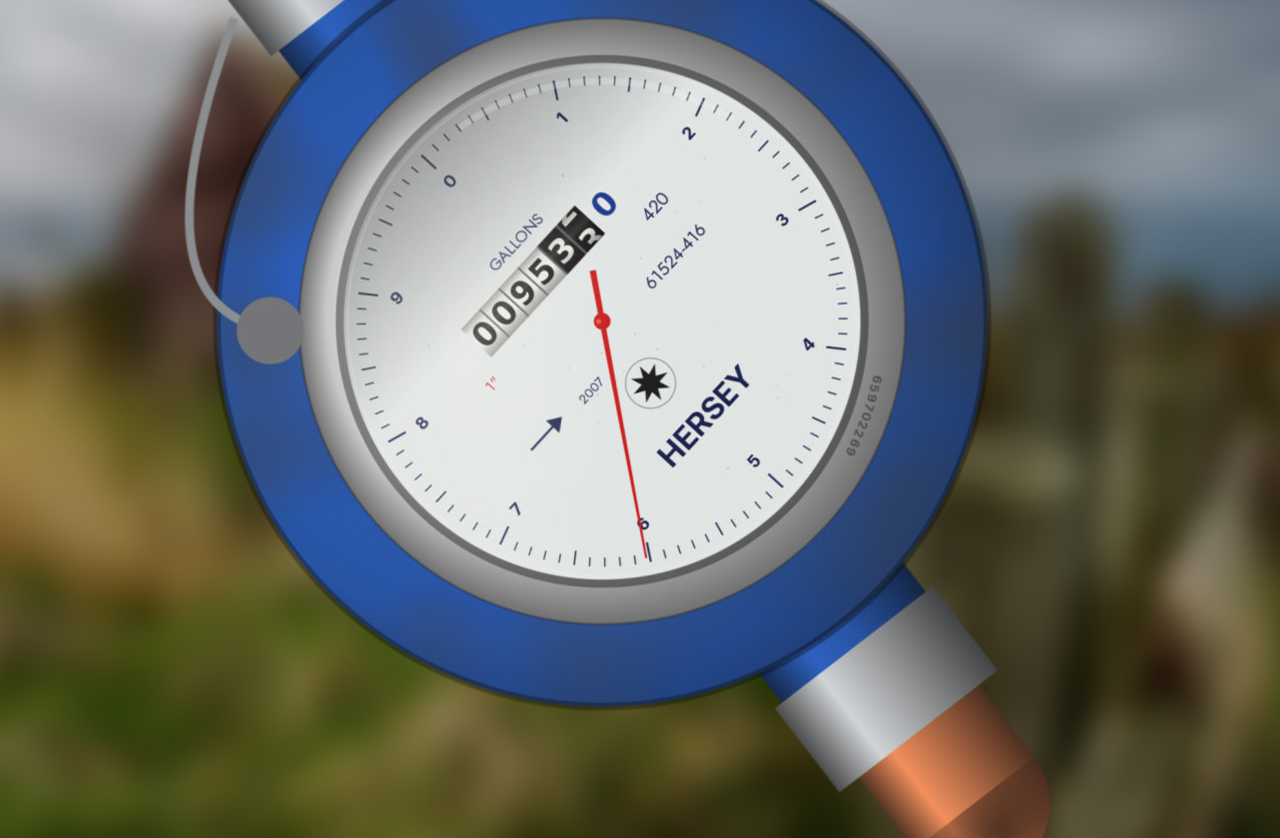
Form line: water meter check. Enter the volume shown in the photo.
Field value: 95326.0 gal
